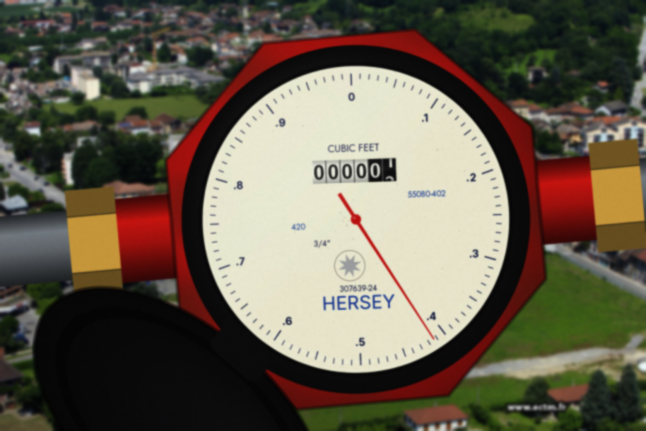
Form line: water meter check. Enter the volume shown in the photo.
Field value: 1.41 ft³
